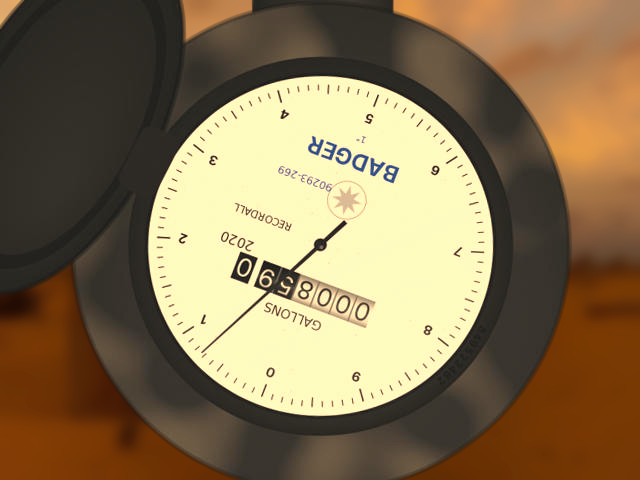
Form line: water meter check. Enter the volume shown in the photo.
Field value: 8590.7 gal
